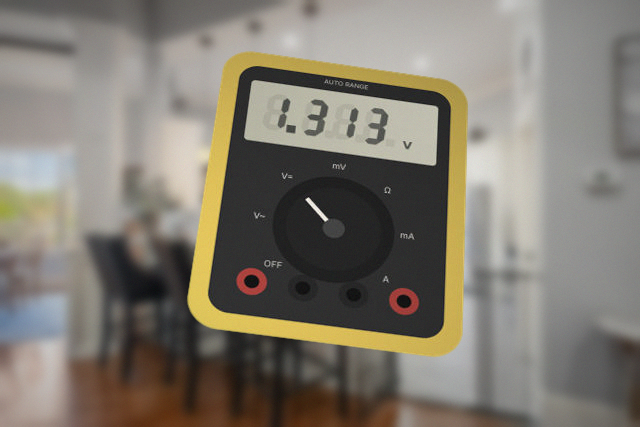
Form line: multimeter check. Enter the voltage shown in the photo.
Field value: 1.313 V
